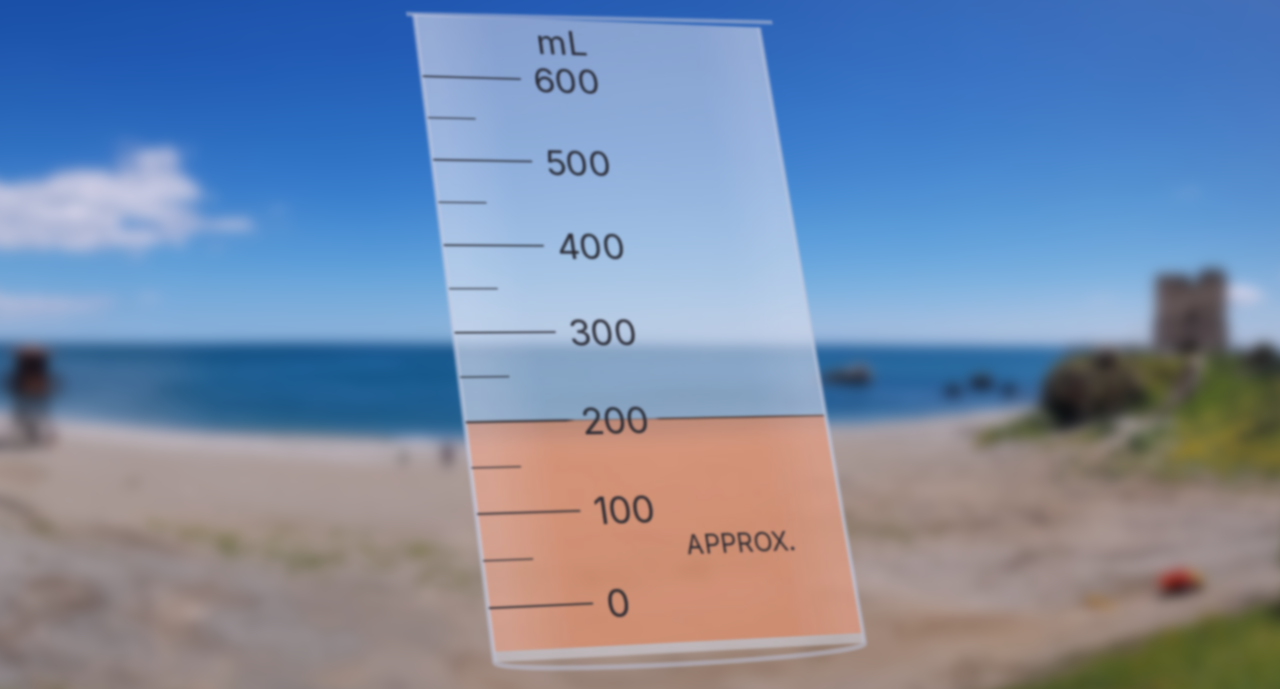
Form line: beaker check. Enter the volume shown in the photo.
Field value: 200 mL
